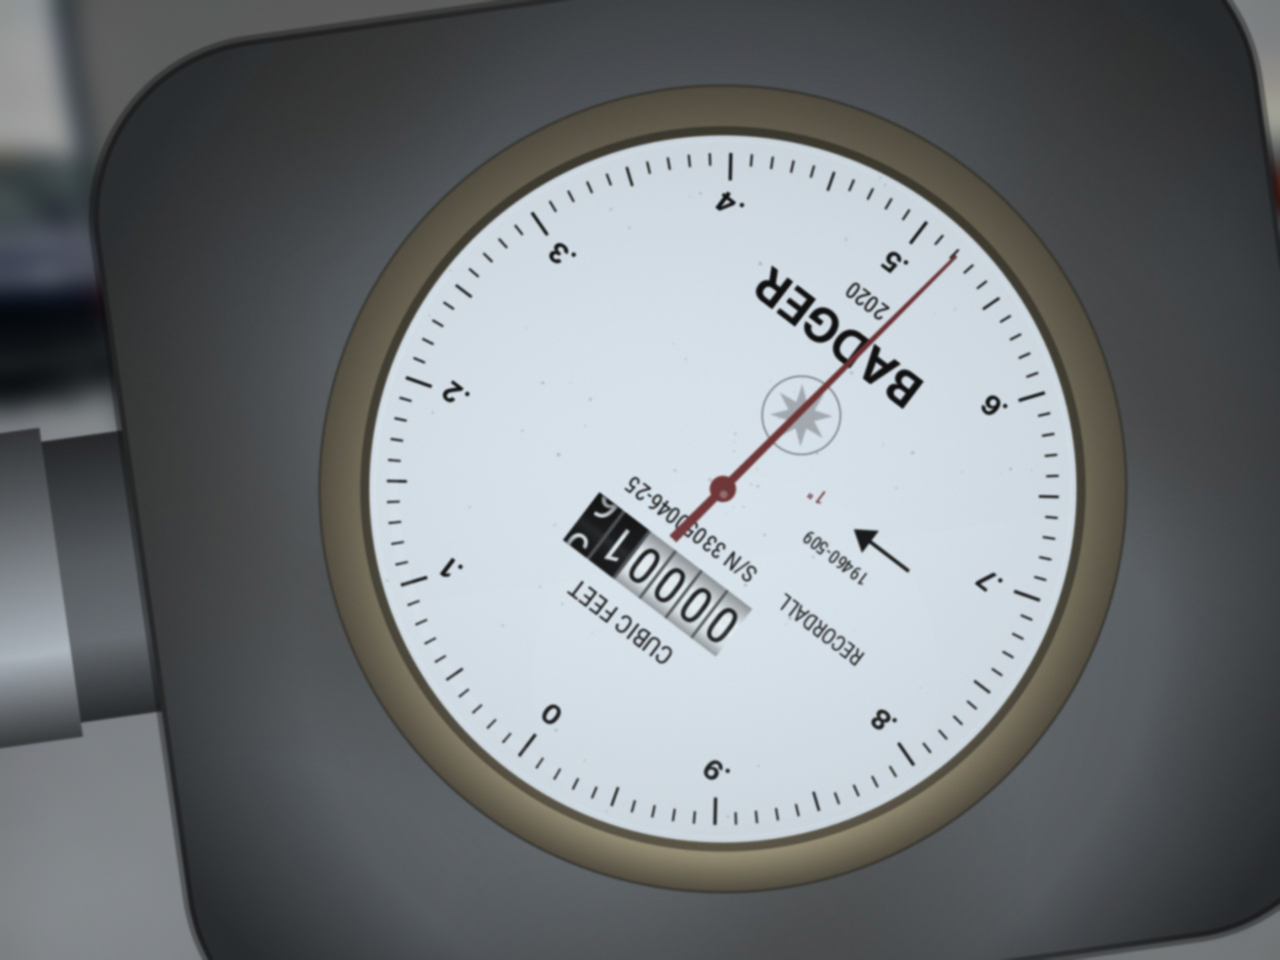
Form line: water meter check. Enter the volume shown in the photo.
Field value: 15.52 ft³
